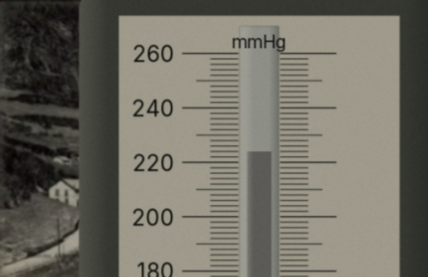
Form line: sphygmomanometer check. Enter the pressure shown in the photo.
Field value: 224 mmHg
